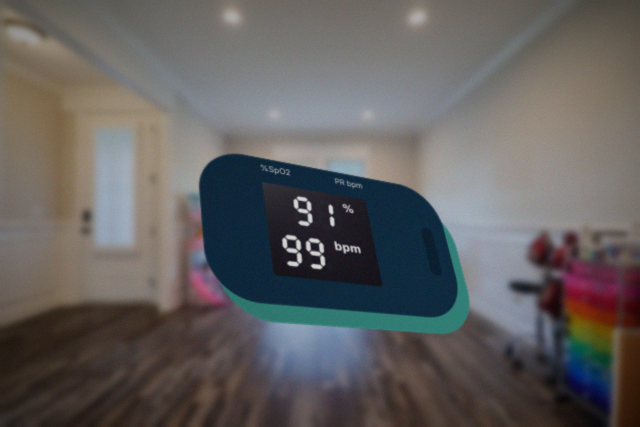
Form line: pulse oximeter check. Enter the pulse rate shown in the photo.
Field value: 99 bpm
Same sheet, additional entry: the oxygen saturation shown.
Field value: 91 %
